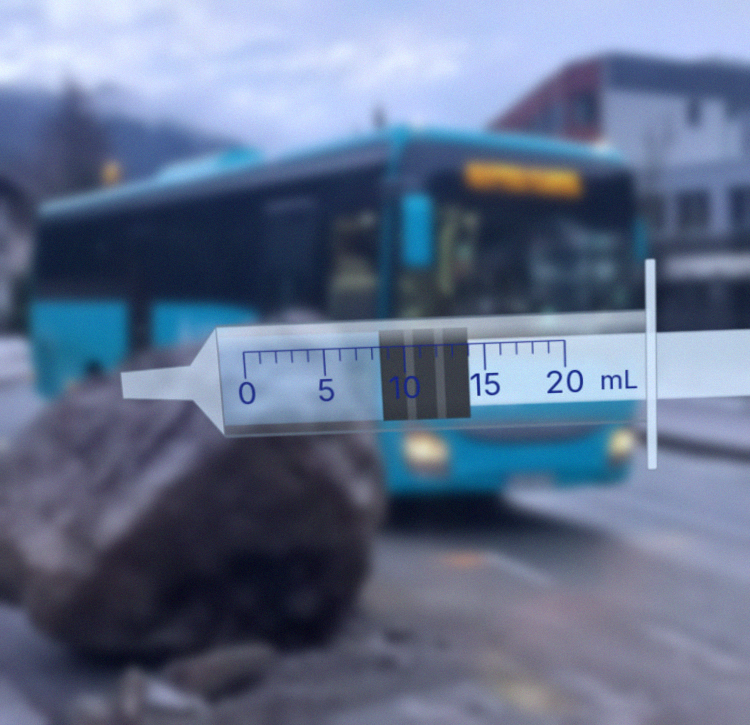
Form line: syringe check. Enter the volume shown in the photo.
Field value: 8.5 mL
